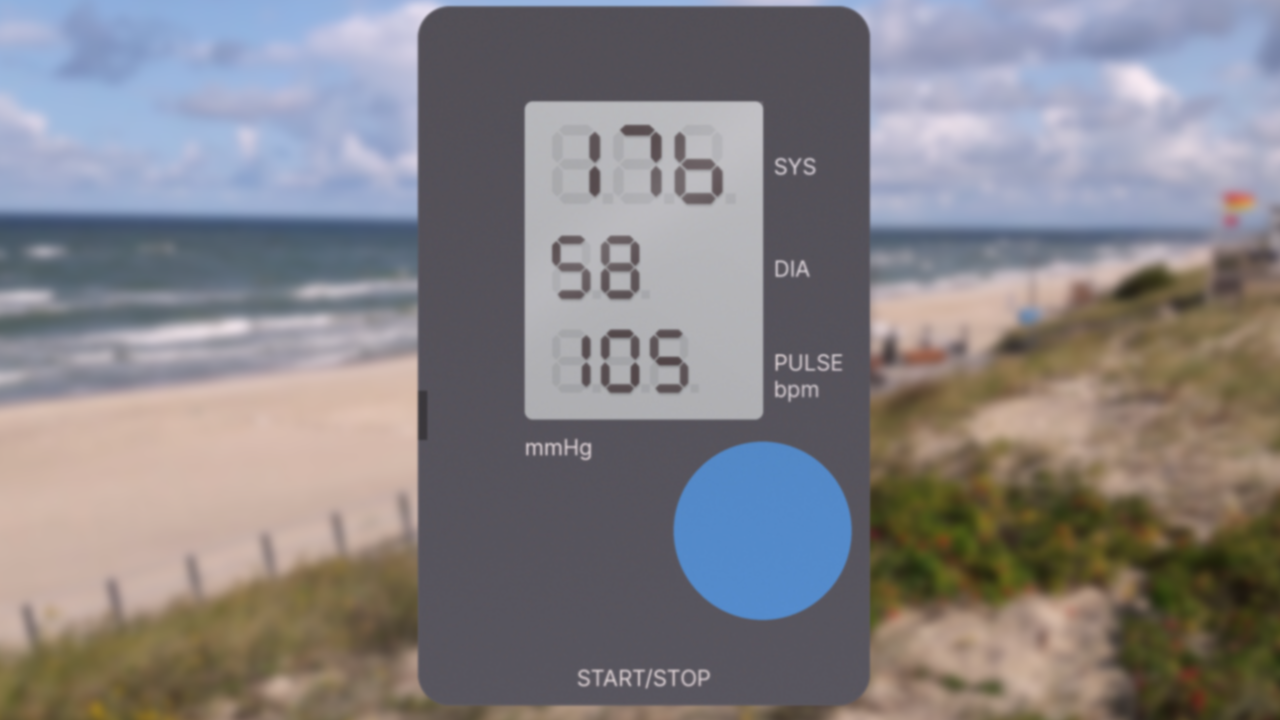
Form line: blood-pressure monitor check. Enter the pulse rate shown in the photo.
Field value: 105 bpm
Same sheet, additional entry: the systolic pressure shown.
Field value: 176 mmHg
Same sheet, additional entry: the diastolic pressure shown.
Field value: 58 mmHg
